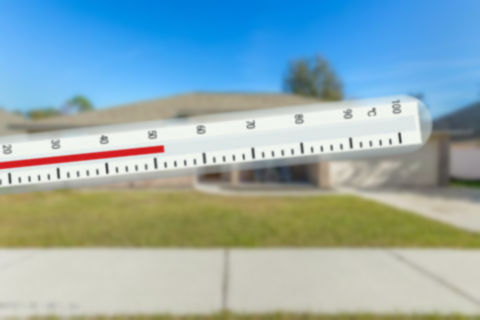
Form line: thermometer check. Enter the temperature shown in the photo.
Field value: 52 °C
